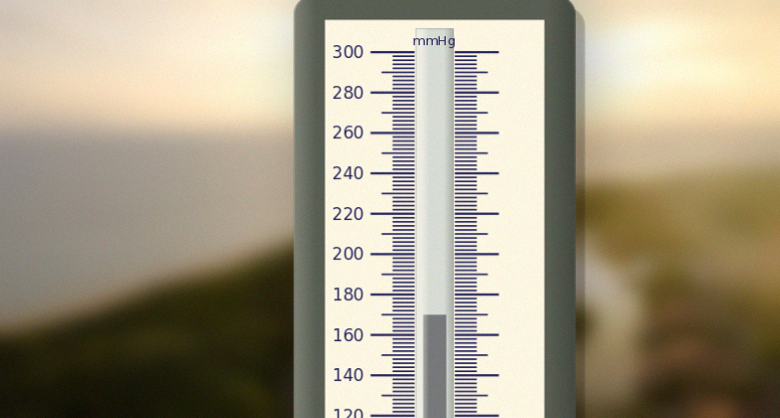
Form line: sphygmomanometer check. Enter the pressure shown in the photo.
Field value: 170 mmHg
